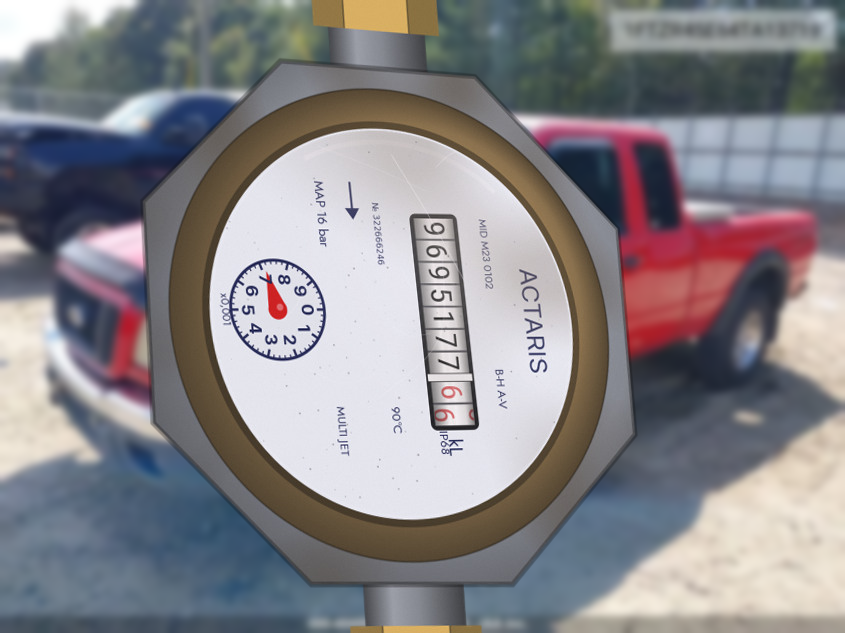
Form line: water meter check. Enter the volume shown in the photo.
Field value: 9695177.657 kL
